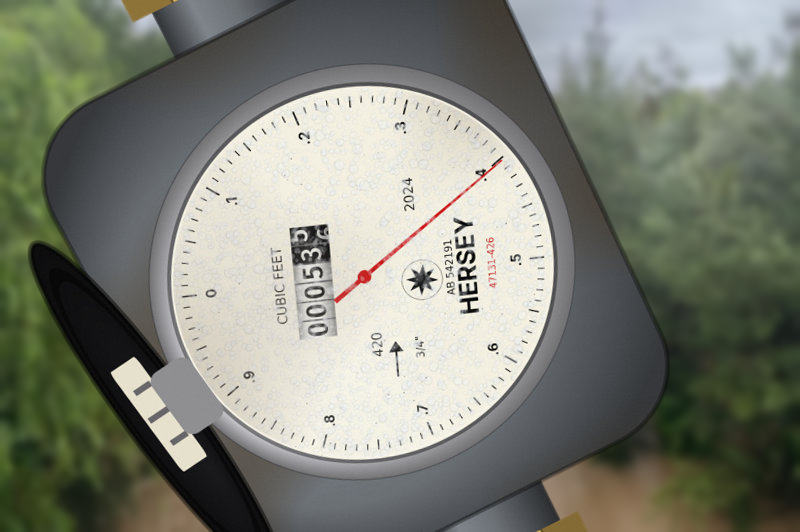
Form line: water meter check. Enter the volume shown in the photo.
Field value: 535.40 ft³
